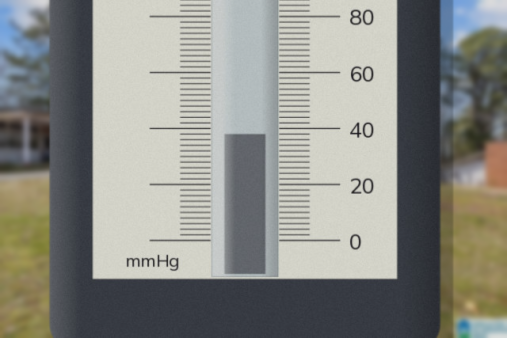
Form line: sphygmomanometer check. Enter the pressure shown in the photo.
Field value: 38 mmHg
